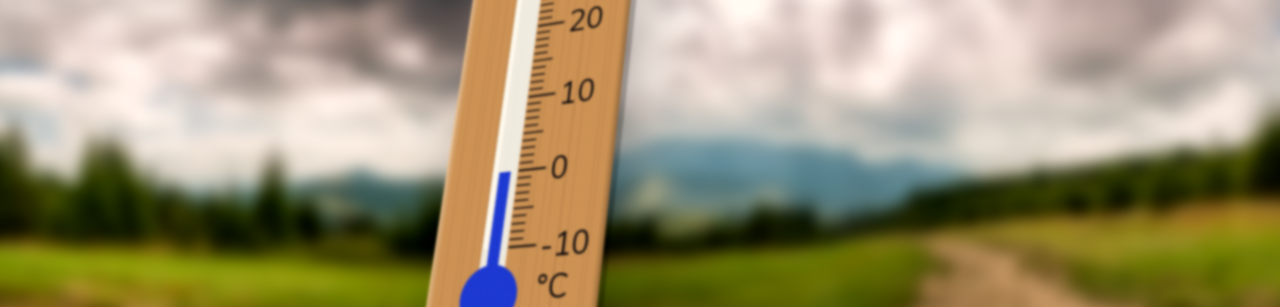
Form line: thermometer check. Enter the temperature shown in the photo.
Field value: 0 °C
